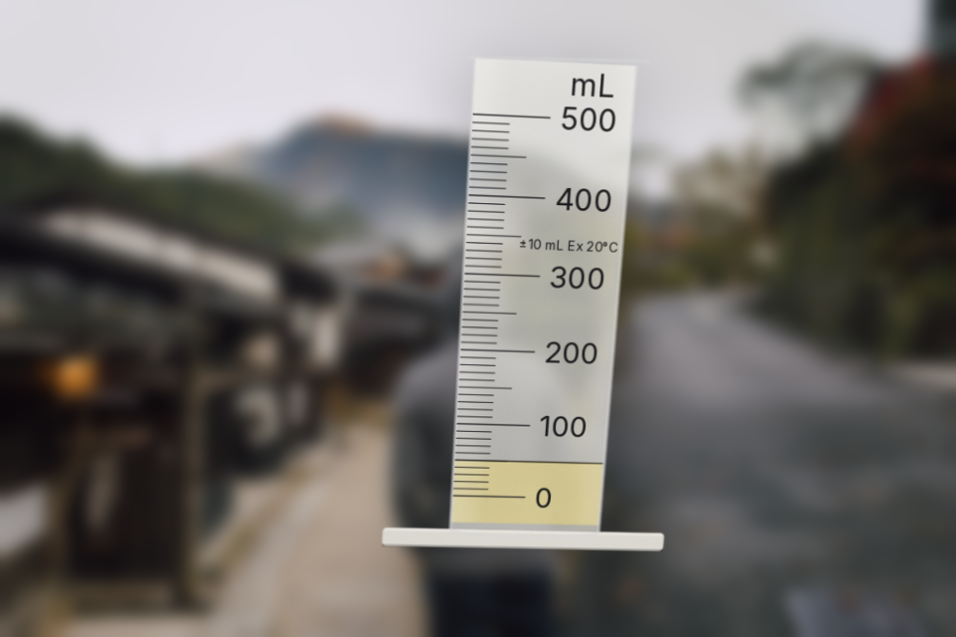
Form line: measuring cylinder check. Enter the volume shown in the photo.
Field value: 50 mL
